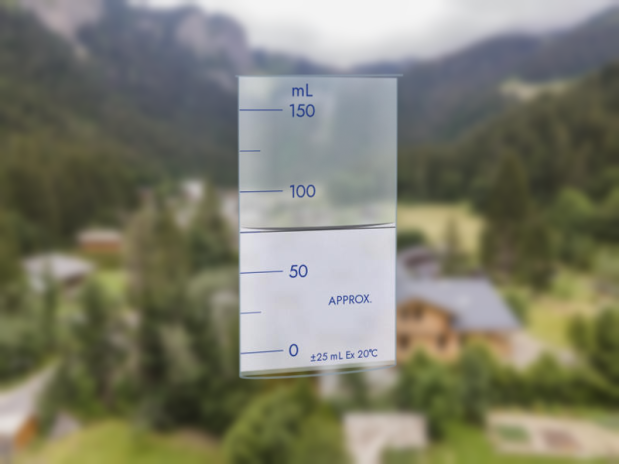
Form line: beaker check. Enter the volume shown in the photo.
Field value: 75 mL
